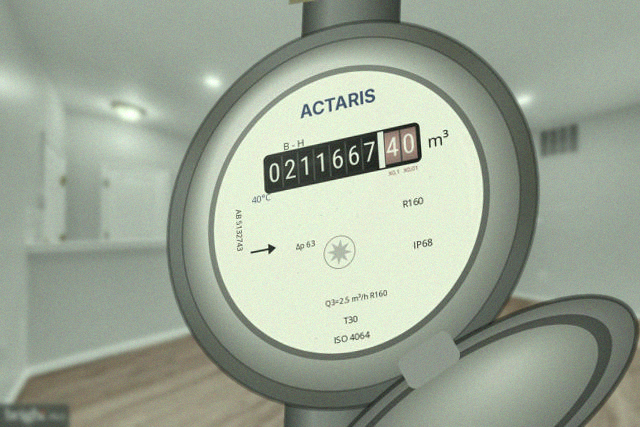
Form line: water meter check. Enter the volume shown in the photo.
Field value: 211667.40 m³
